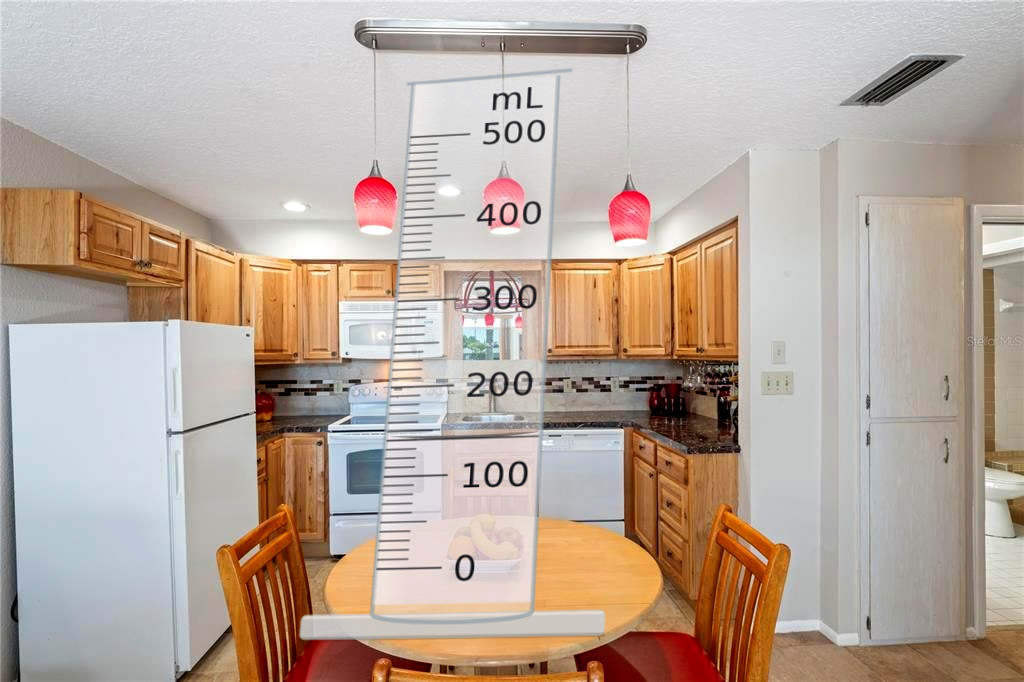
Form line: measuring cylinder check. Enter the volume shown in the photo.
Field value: 140 mL
